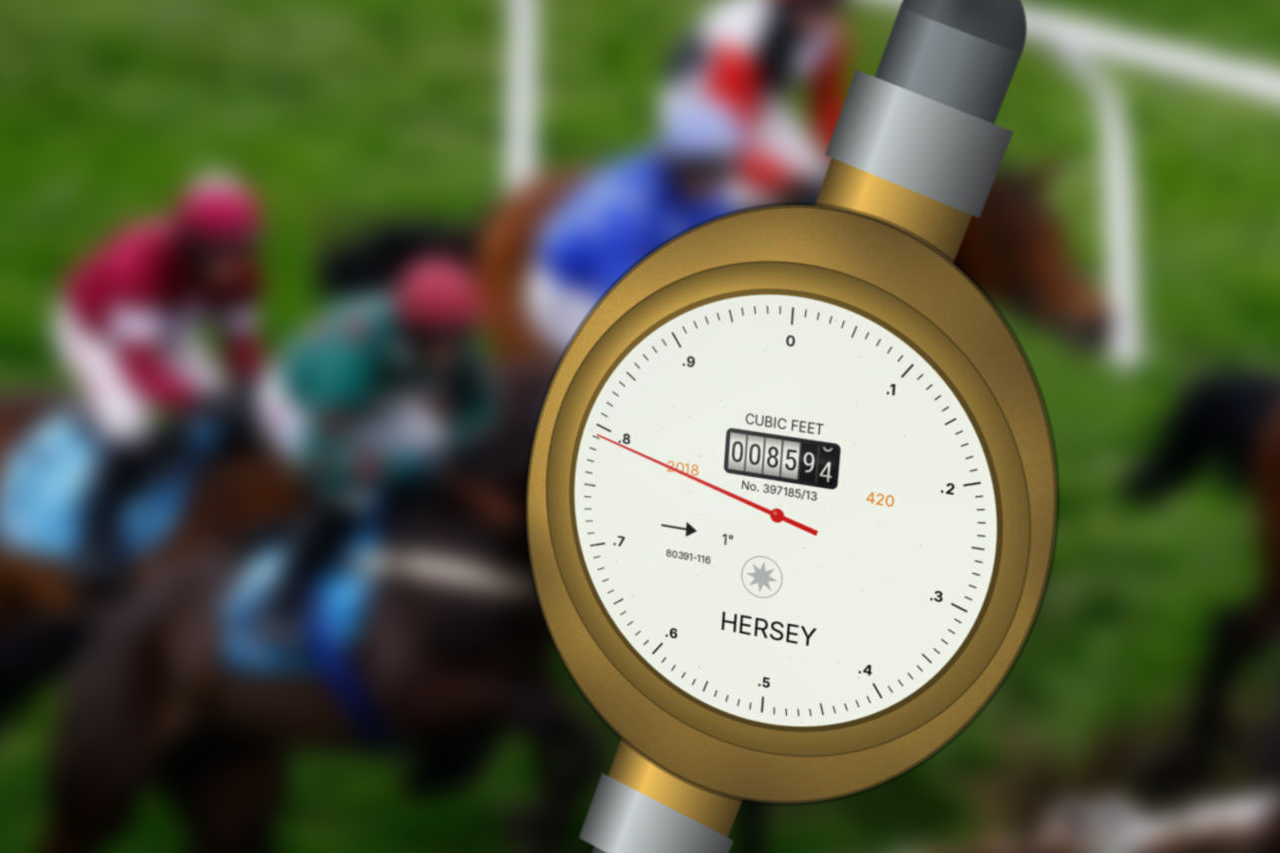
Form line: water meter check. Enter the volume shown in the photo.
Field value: 8593.79 ft³
